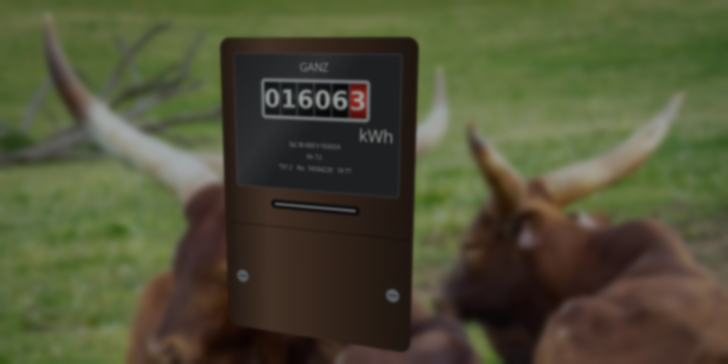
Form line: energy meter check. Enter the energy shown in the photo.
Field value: 1606.3 kWh
